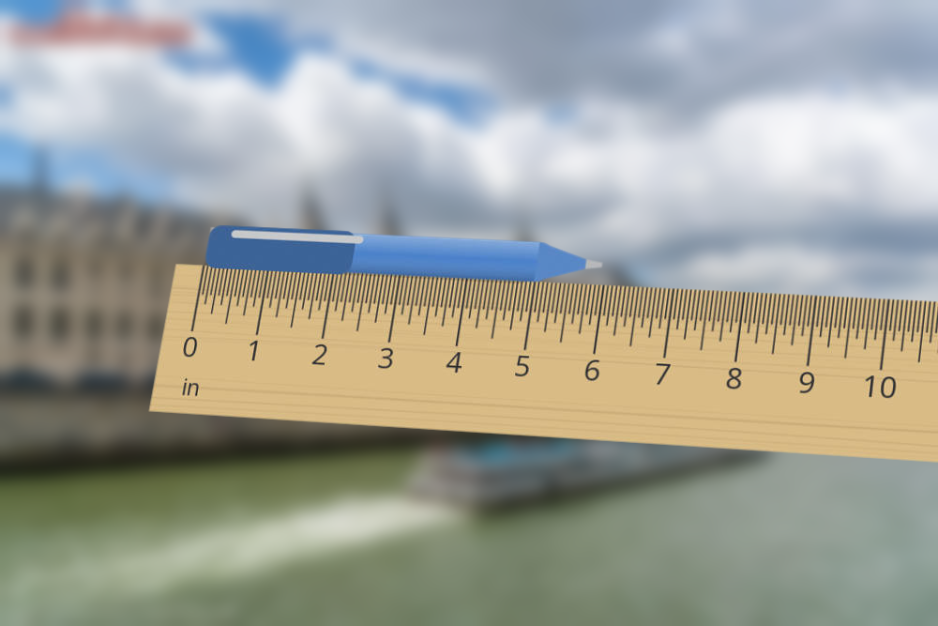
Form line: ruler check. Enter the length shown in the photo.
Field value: 5.9375 in
